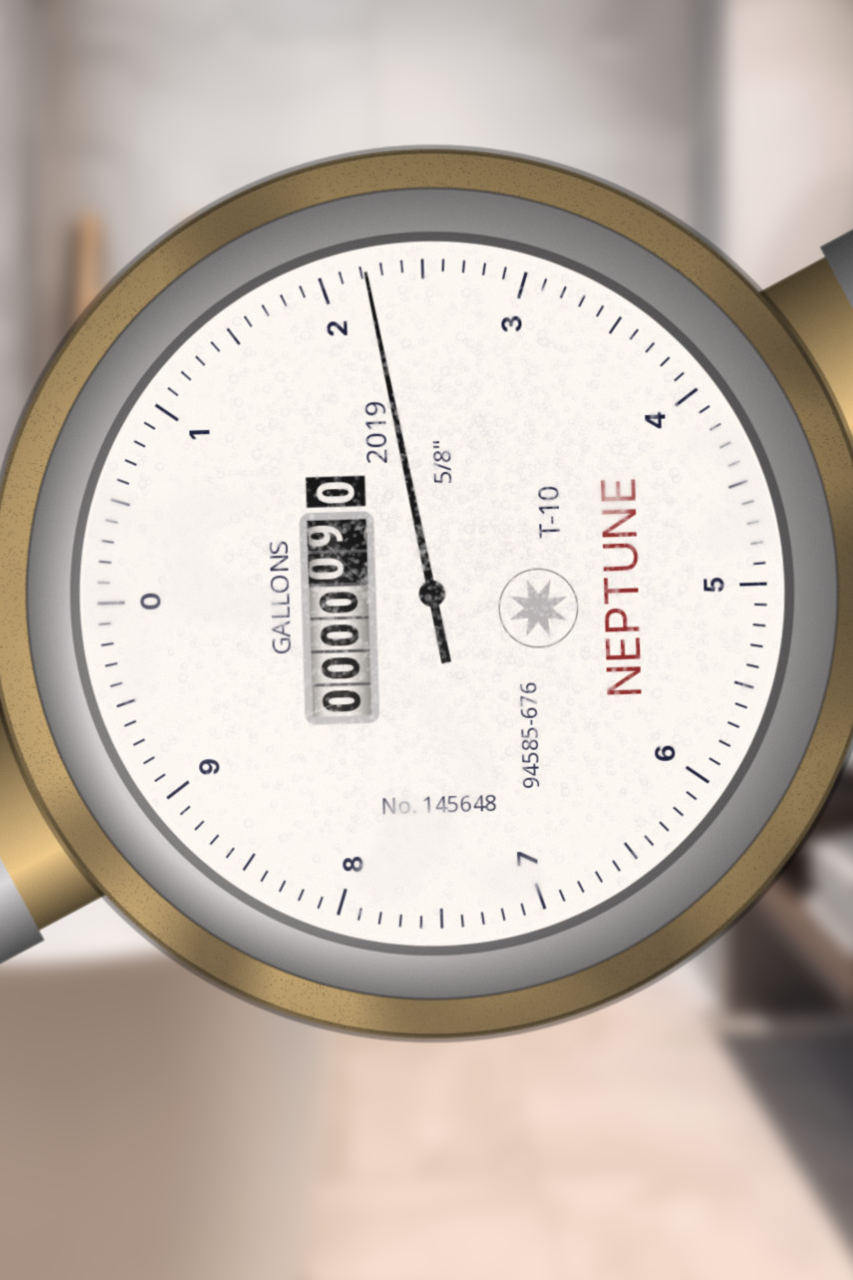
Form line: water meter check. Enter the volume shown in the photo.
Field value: 92.2 gal
